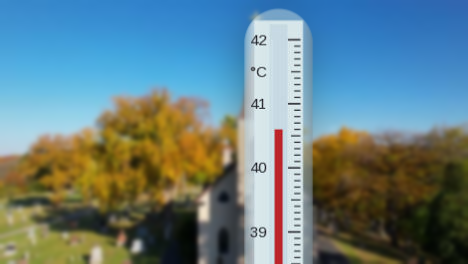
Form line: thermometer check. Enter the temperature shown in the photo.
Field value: 40.6 °C
